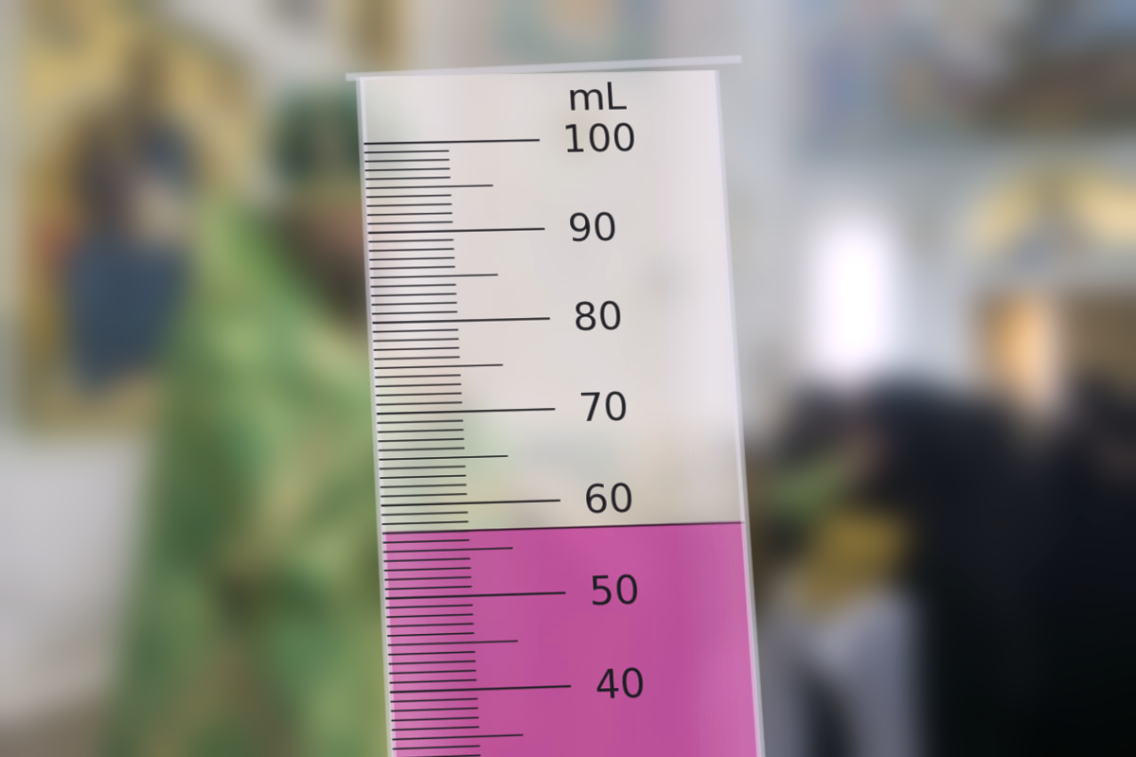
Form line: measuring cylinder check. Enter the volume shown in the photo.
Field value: 57 mL
